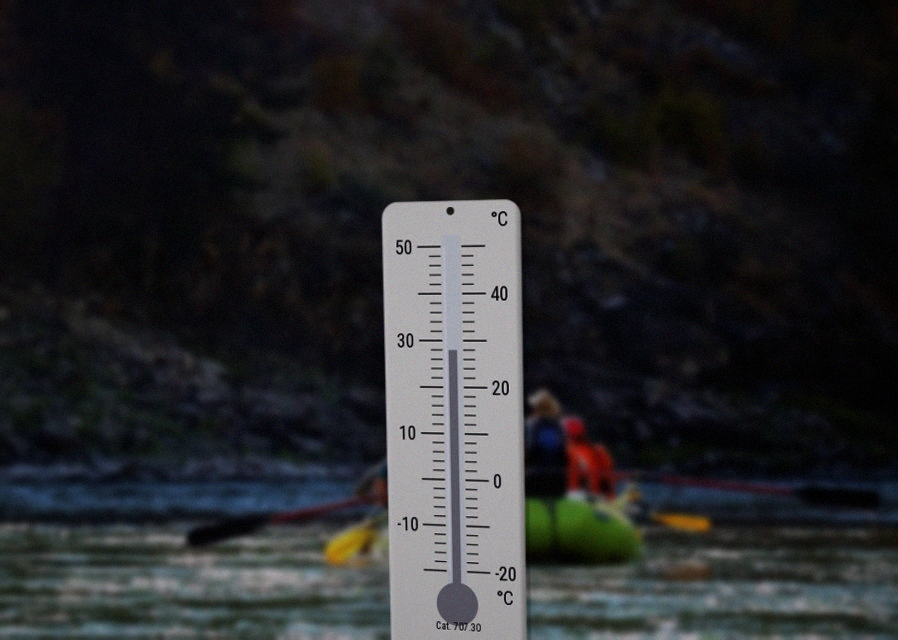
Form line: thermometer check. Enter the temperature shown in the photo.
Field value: 28 °C
